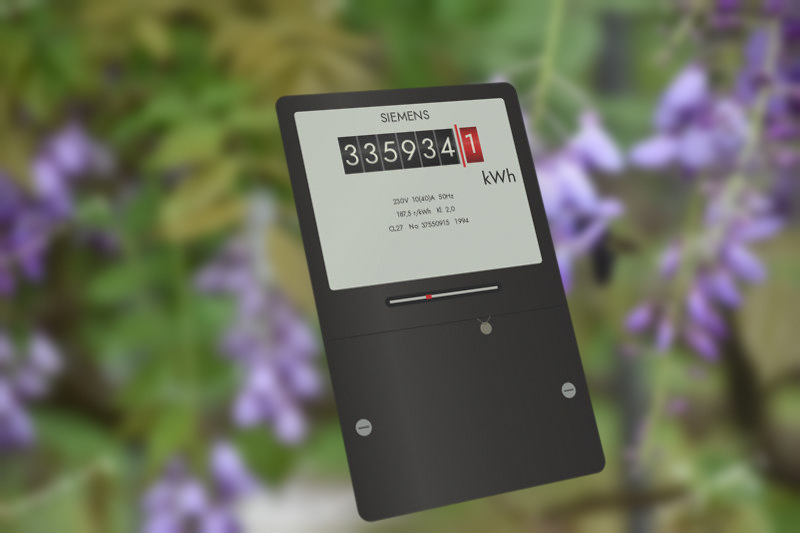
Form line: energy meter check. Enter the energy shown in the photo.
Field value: 335934.1 kWh
